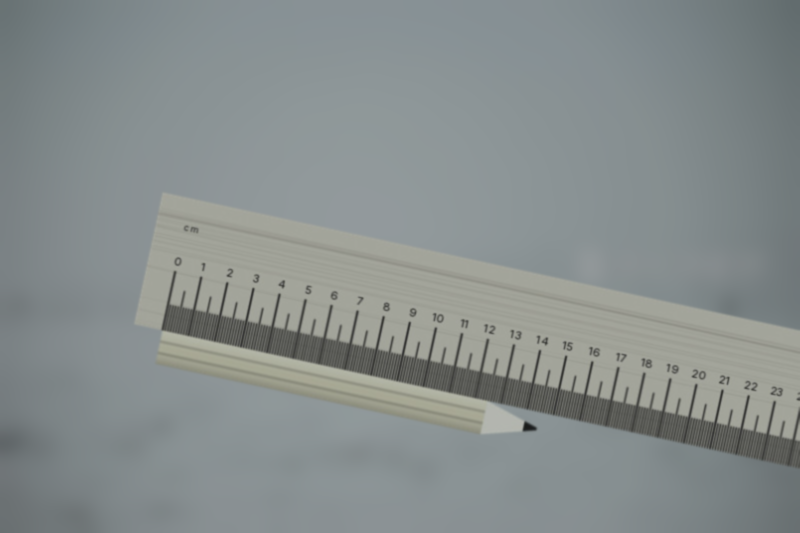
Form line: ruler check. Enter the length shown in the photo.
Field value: 14.5 cm
